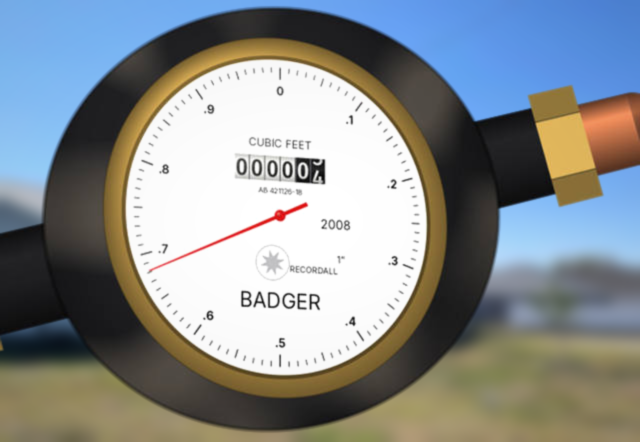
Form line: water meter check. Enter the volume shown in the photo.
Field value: 3.68 ft³
